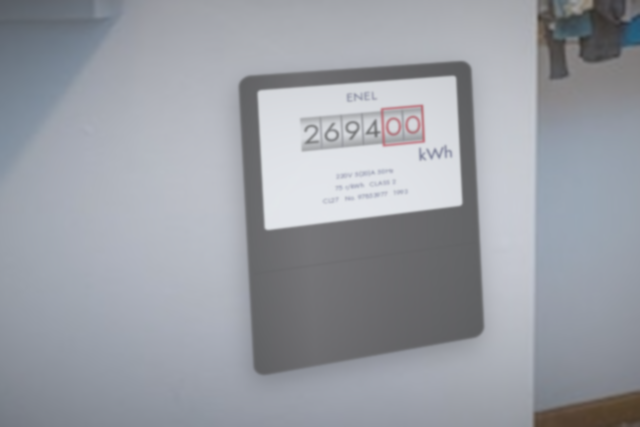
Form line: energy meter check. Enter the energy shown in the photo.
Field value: 2694.00 kWh
